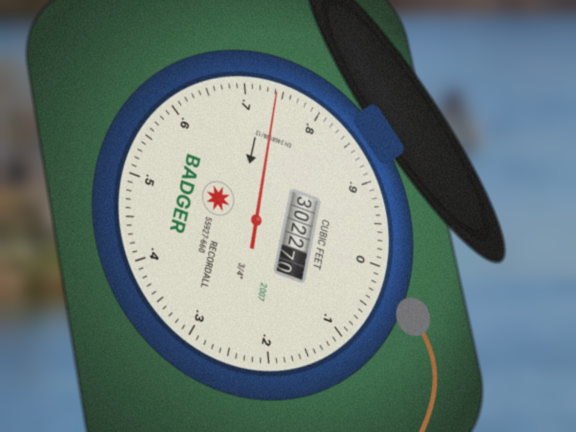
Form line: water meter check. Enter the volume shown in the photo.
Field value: 302269.74 ft³
